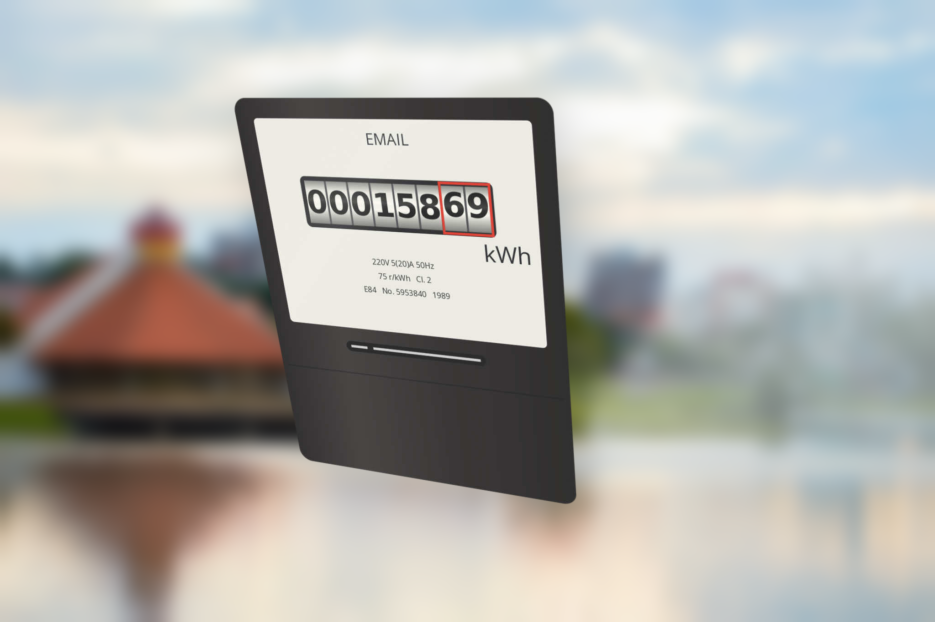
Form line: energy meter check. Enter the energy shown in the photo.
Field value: 158.69 kWh
